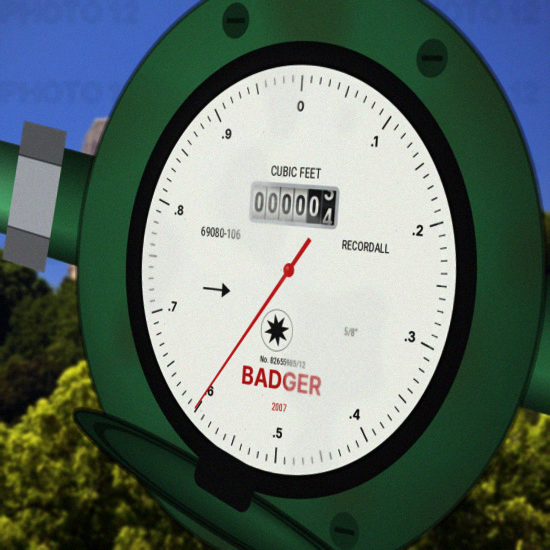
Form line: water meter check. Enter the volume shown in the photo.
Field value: 3.60 ft³
